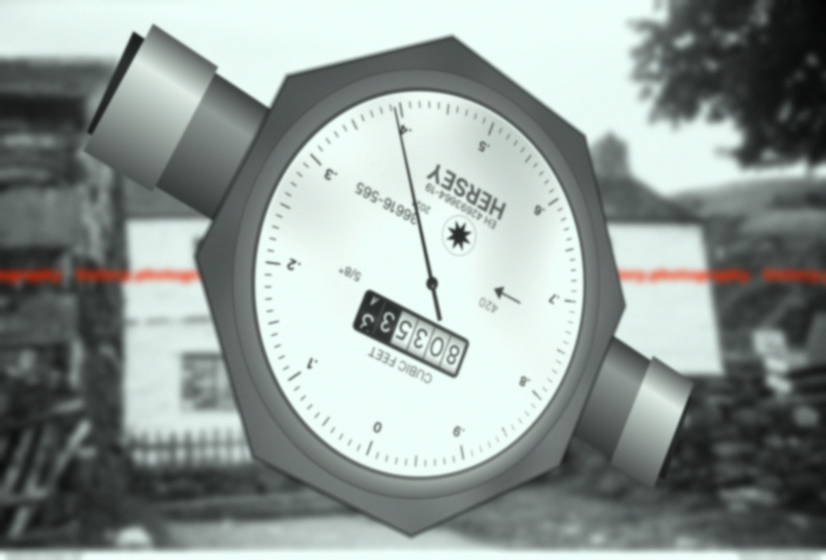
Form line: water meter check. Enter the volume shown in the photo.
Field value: 803533.39 ft³
